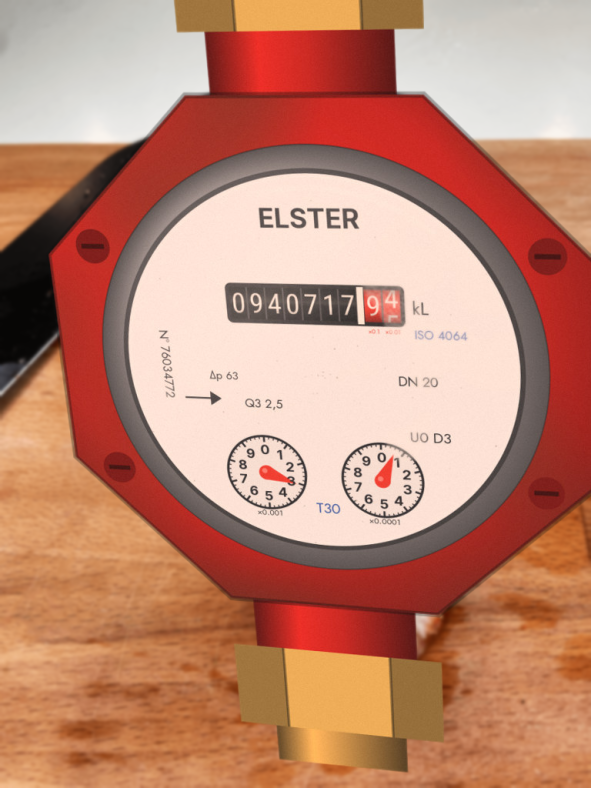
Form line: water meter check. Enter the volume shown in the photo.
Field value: 940717.9430 kL
